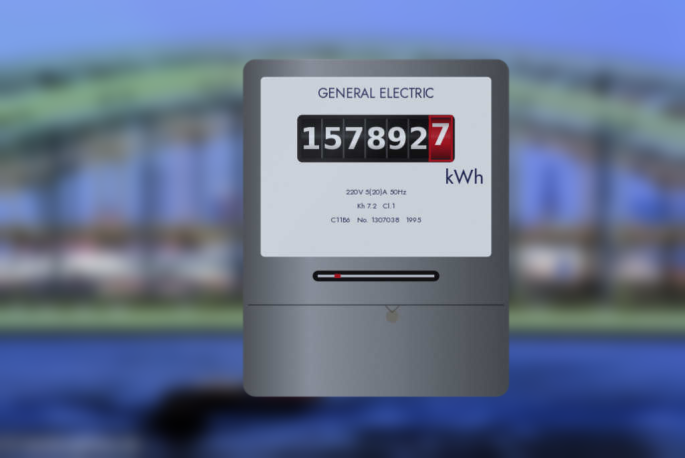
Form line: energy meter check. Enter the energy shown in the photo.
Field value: 157892.7 kWh
